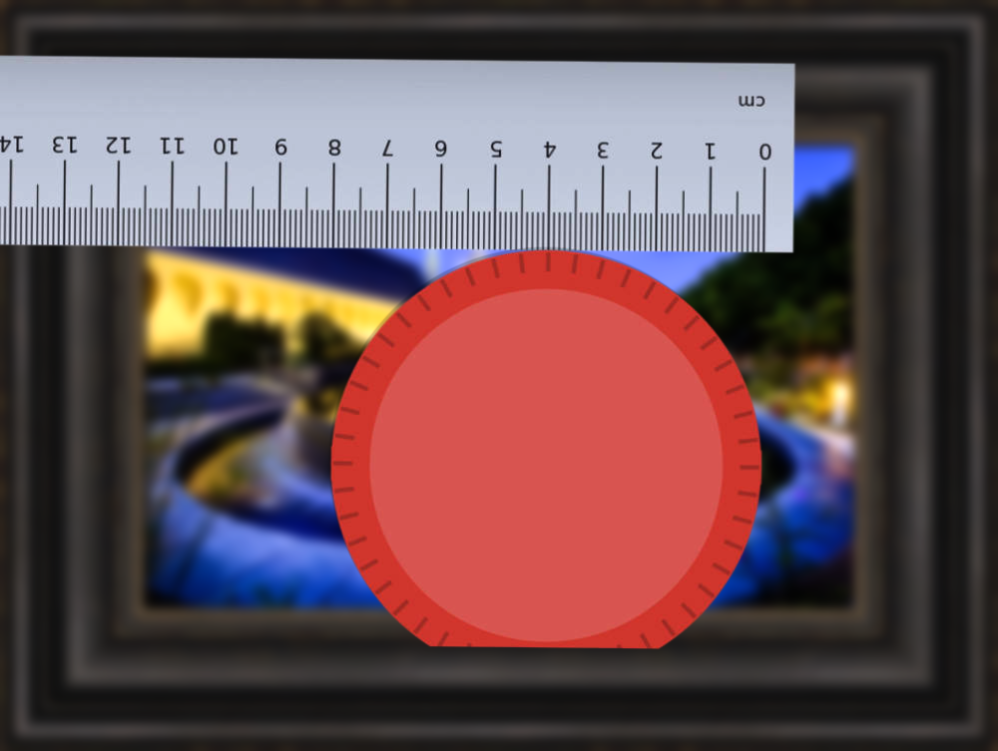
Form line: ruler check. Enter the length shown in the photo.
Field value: 8 cm
